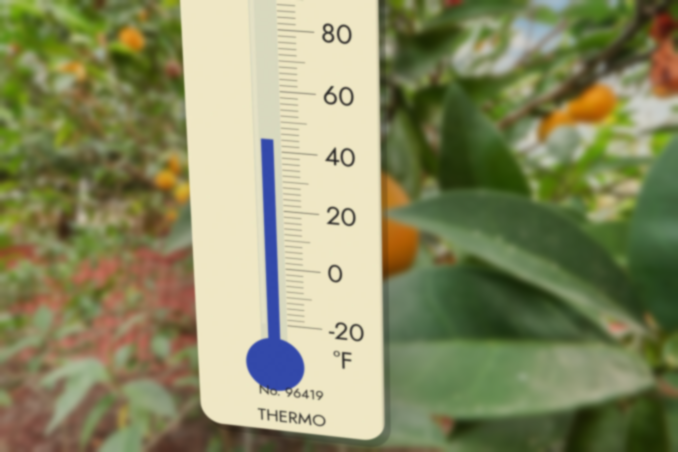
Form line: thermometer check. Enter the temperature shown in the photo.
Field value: 44 °F
